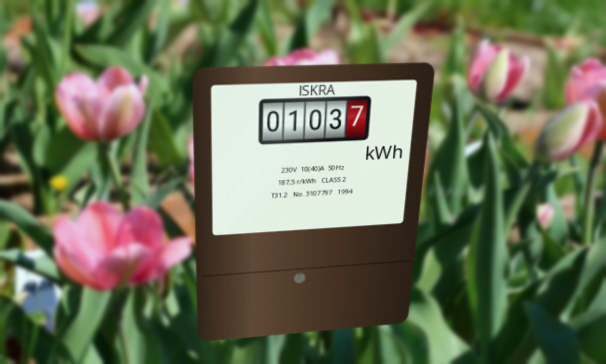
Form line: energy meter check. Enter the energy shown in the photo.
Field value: 103.7 kWh
